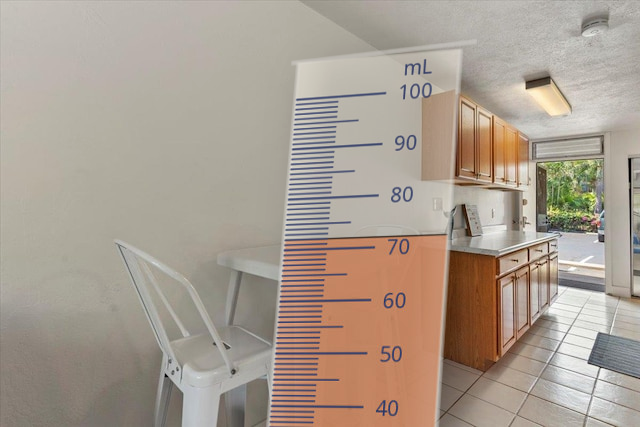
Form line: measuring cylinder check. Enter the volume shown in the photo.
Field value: 72 mL
